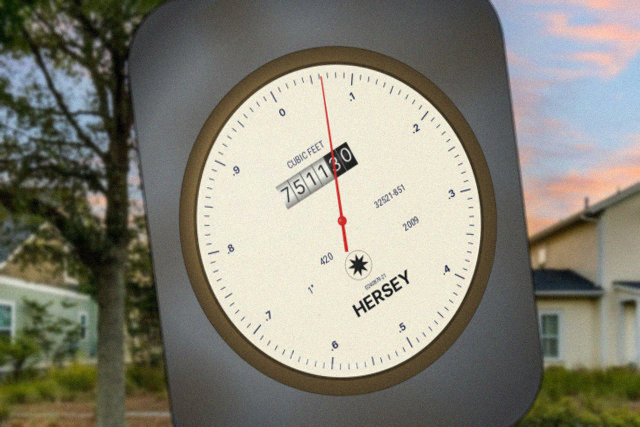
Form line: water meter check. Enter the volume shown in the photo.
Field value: 751130.06 ft³
